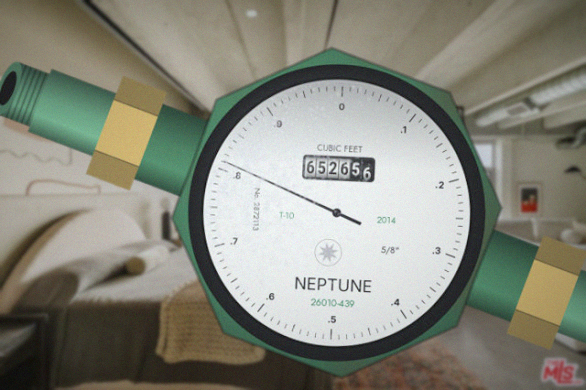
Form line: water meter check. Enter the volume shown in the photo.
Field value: 652655.81 ft³
